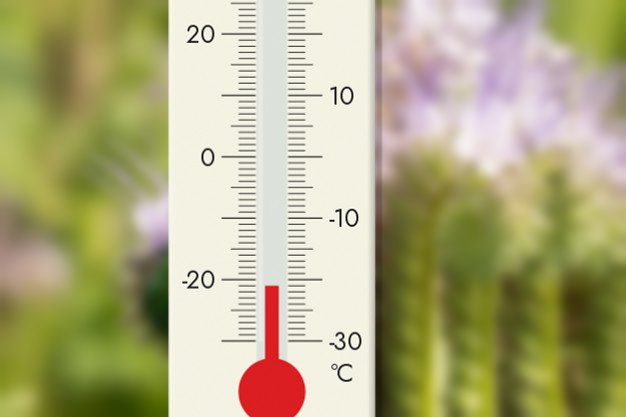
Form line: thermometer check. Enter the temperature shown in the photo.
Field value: -21 °C
